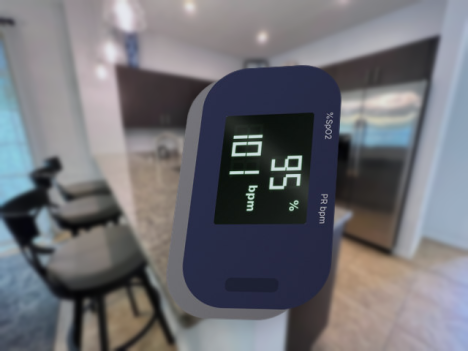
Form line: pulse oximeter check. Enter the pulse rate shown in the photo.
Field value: 101 bpm
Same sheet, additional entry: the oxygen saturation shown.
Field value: 95 %
